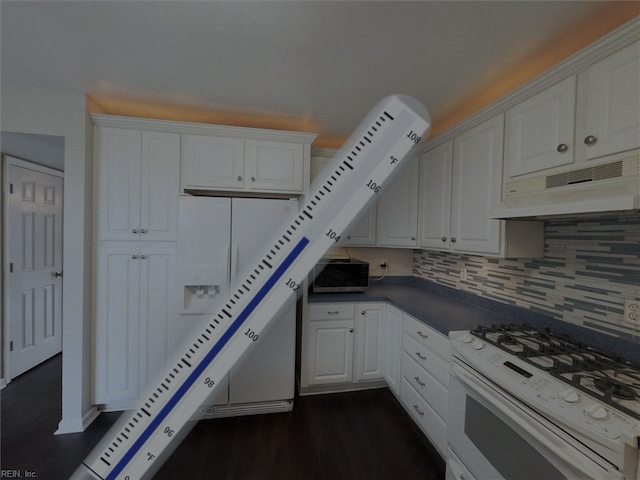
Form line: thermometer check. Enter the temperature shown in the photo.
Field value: 103.4 °F
